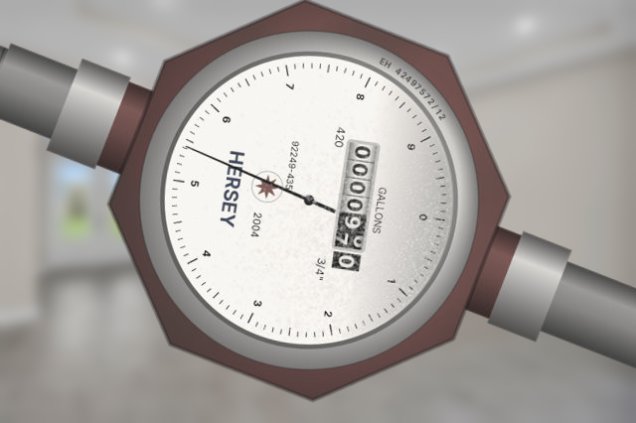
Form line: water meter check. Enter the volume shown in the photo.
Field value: 965.4 gal
